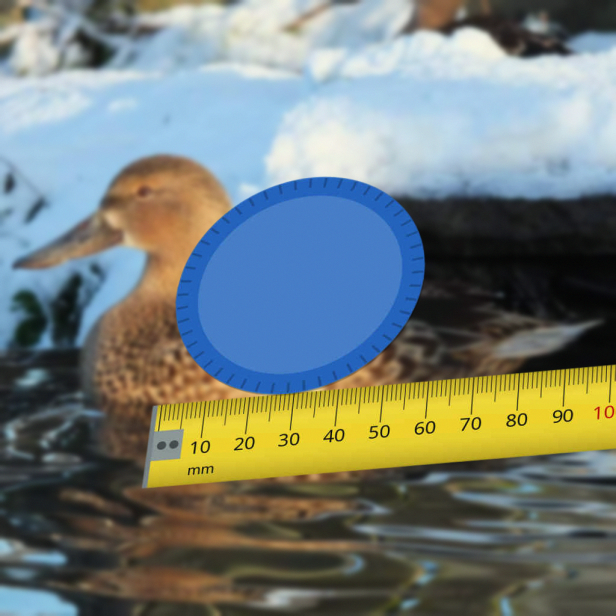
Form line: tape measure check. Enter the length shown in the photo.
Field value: 57 mm
